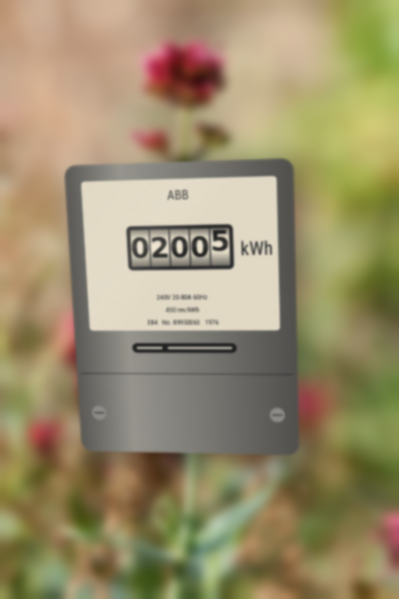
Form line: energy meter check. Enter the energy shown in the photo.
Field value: 2005 kWh
